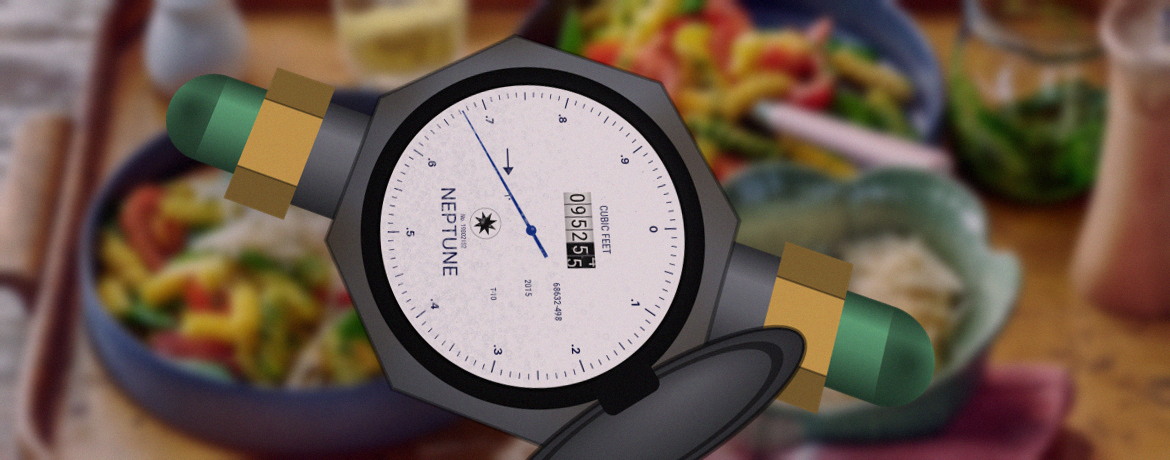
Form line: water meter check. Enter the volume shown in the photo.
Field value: 95254.67 ft³
